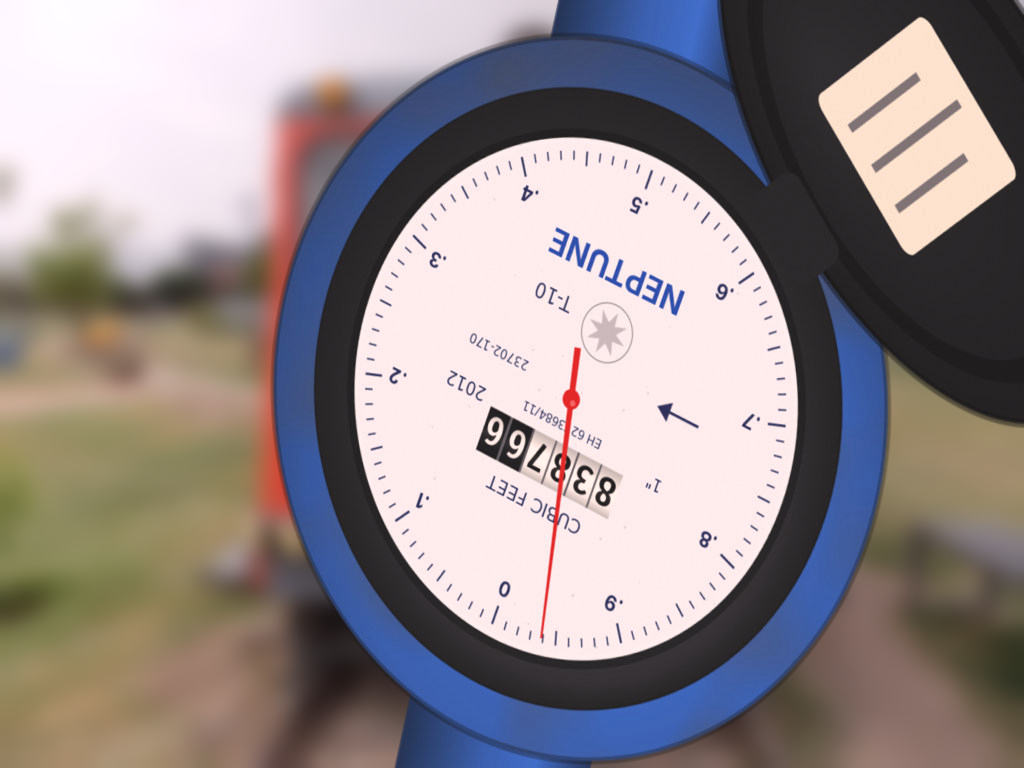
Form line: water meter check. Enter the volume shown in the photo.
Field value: 838765.96 ft³
